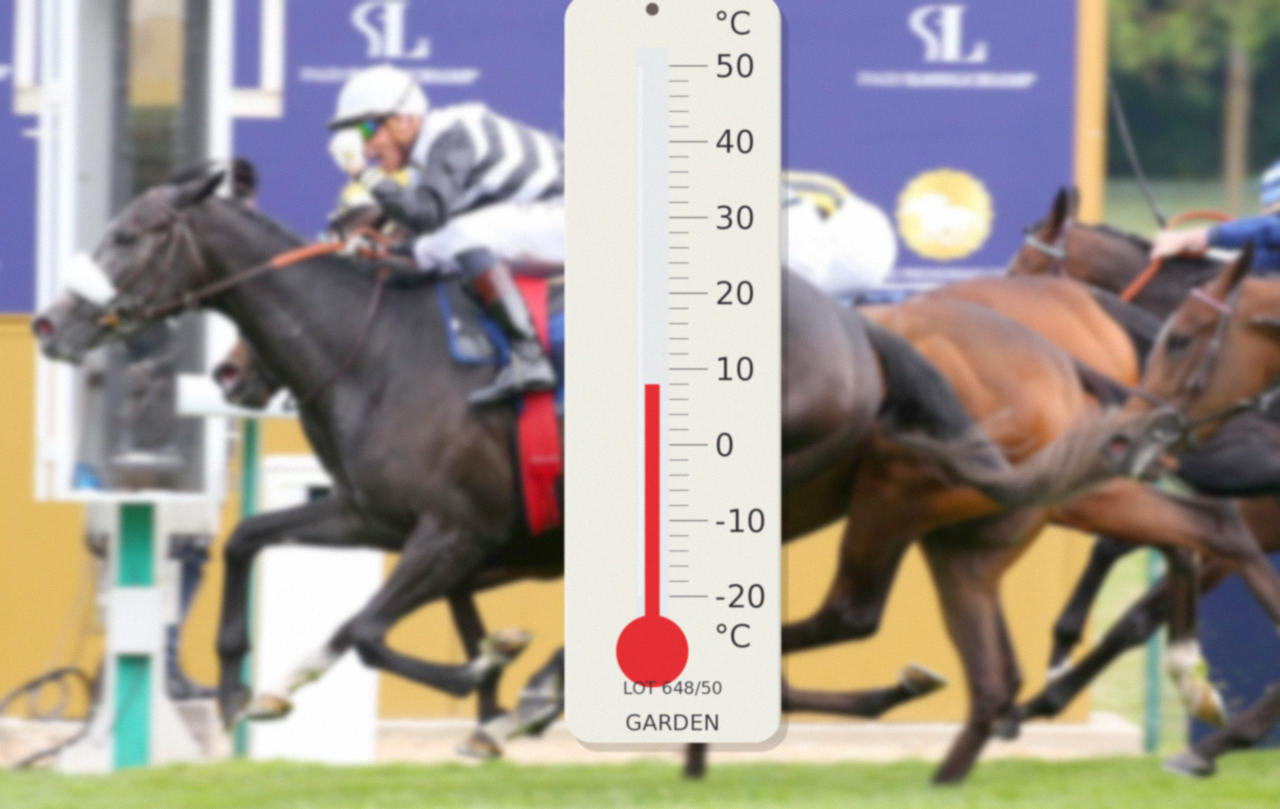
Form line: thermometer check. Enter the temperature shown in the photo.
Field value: 8 °C
